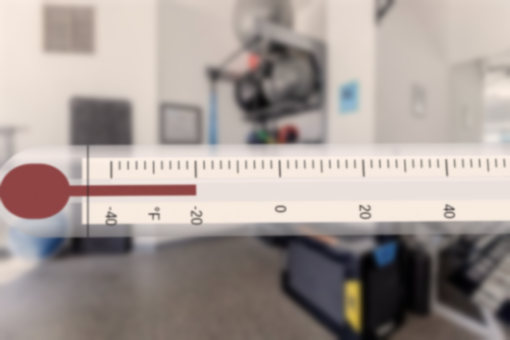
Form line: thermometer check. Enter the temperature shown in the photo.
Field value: -20 °F
